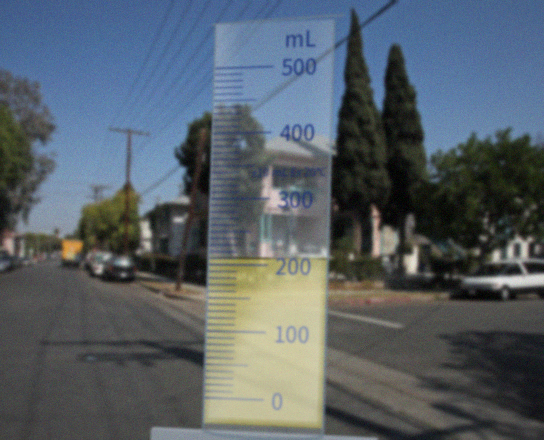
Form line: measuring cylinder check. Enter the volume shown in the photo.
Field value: 210 mL
